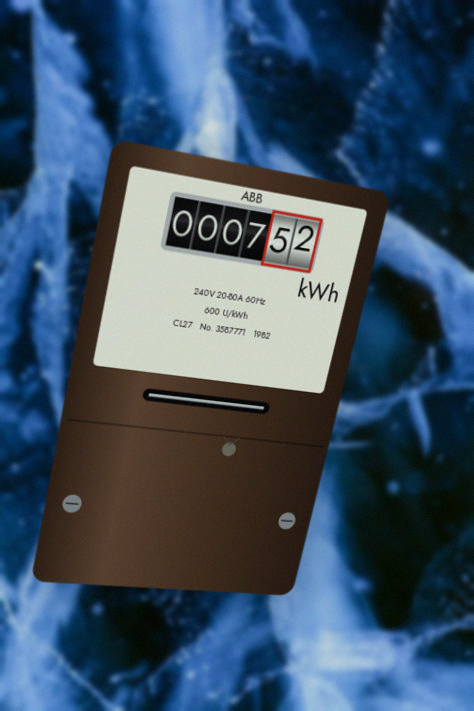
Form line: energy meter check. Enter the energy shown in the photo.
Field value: 7.52 kWh
